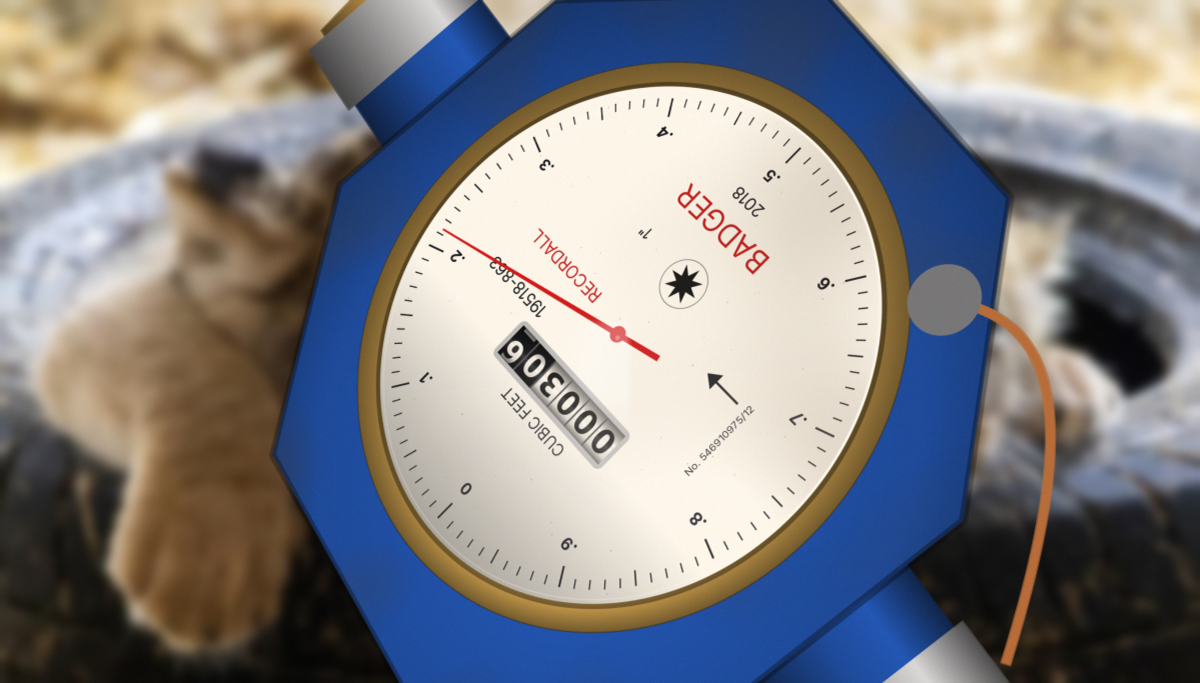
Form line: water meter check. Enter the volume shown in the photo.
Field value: 306.21 ft³
